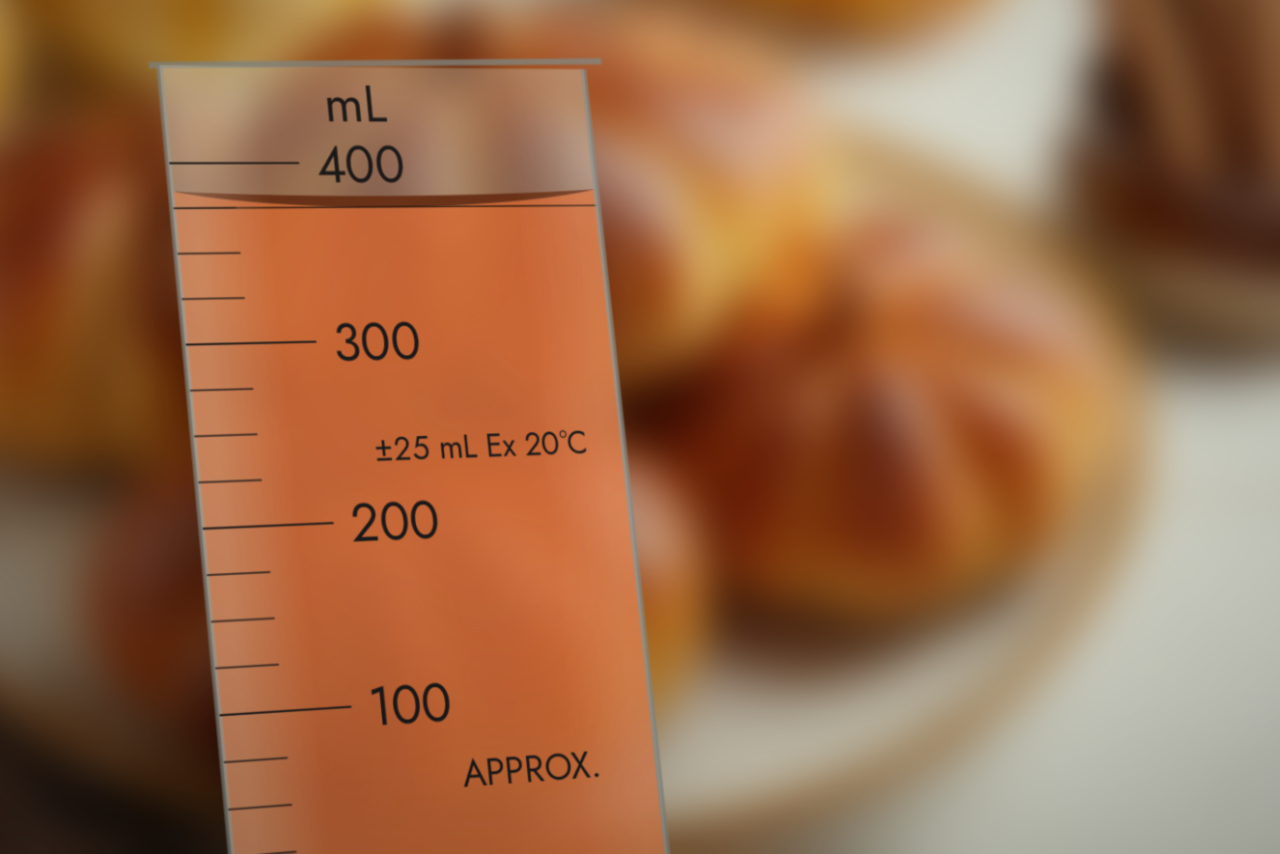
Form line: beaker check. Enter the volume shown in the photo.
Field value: 375 mL
